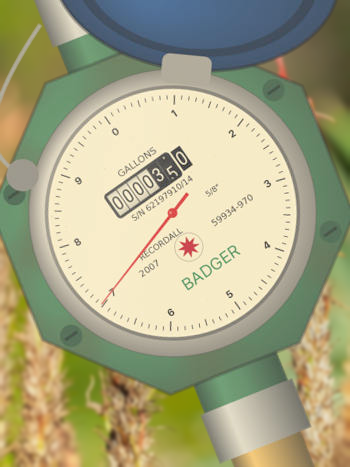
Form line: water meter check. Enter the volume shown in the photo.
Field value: 347.0 gal
